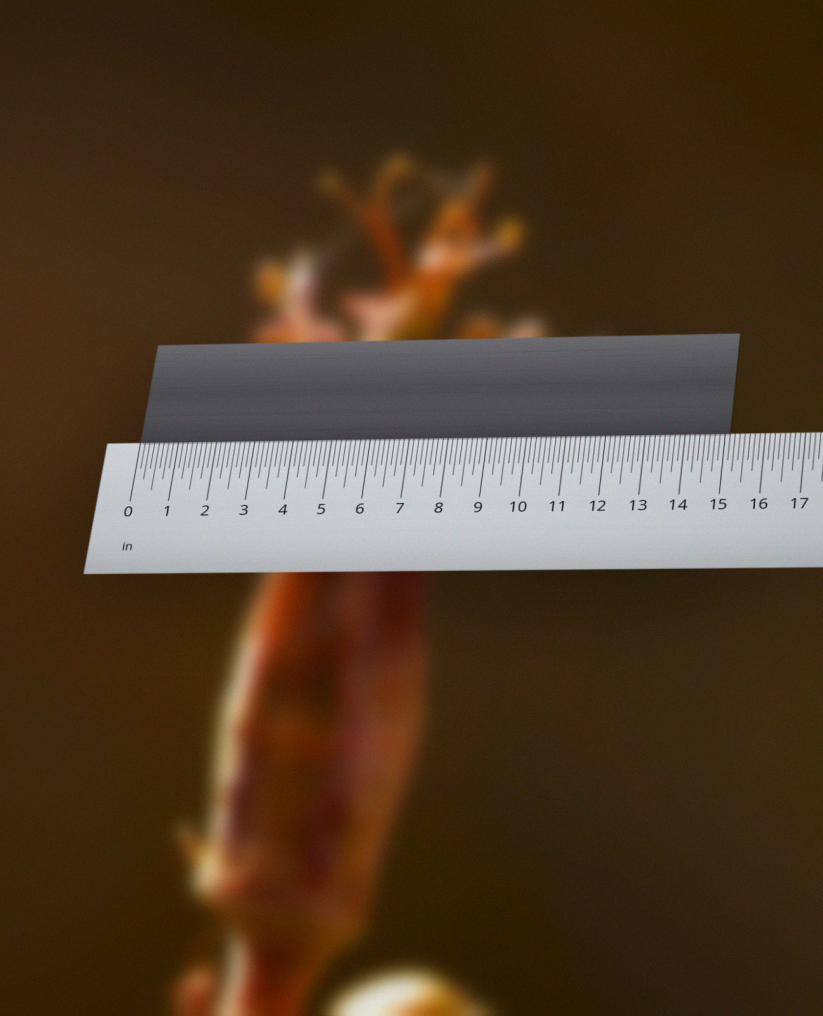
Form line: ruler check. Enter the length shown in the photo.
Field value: 15.125 in
